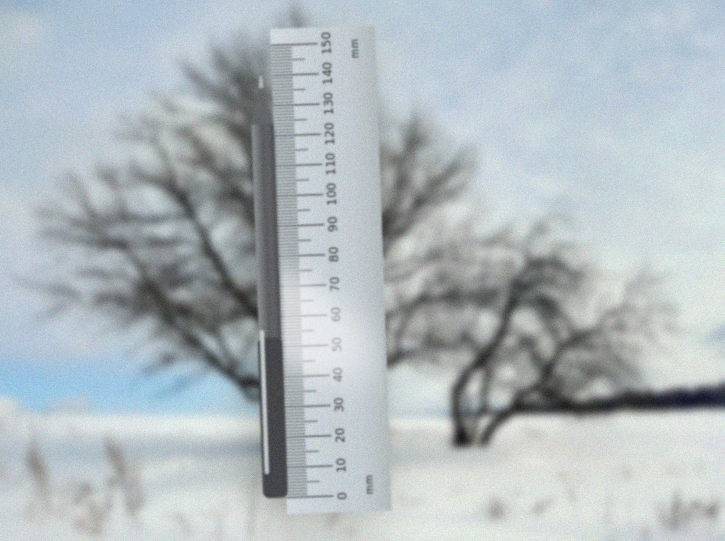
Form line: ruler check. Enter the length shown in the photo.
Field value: 140 mm
